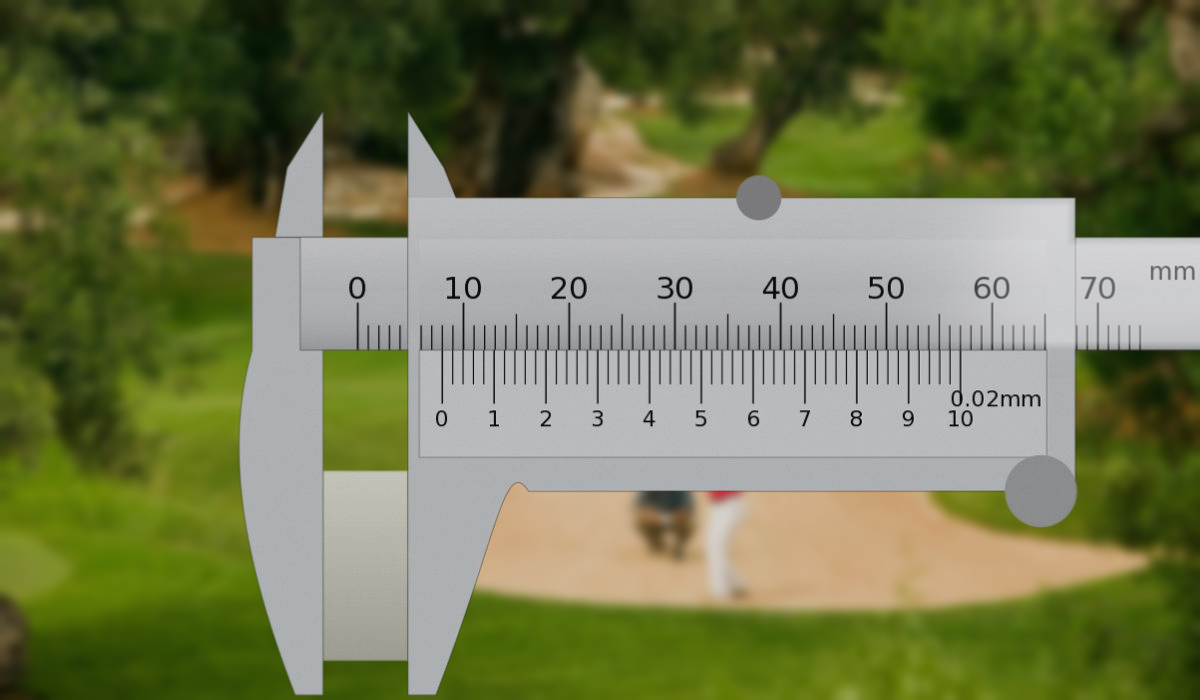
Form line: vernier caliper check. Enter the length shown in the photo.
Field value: 8.0 mm
